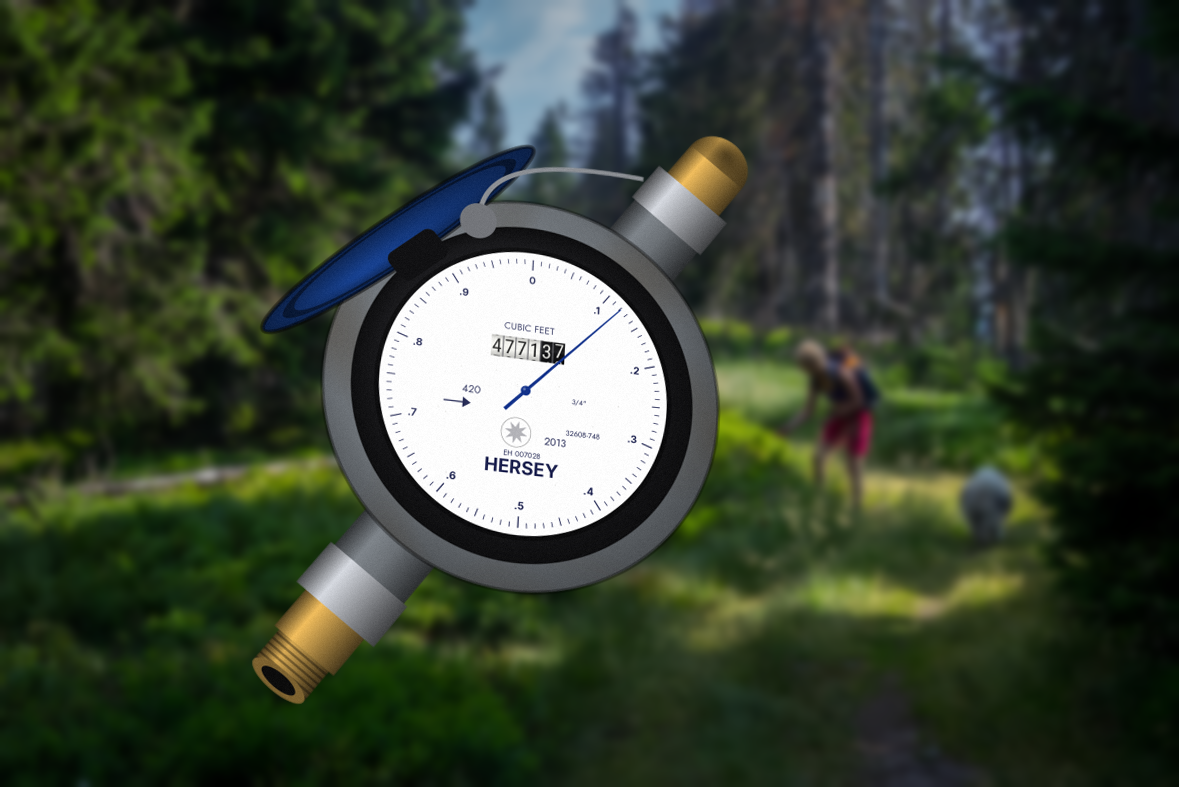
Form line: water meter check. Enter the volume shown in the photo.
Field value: 477137.12 ft³
